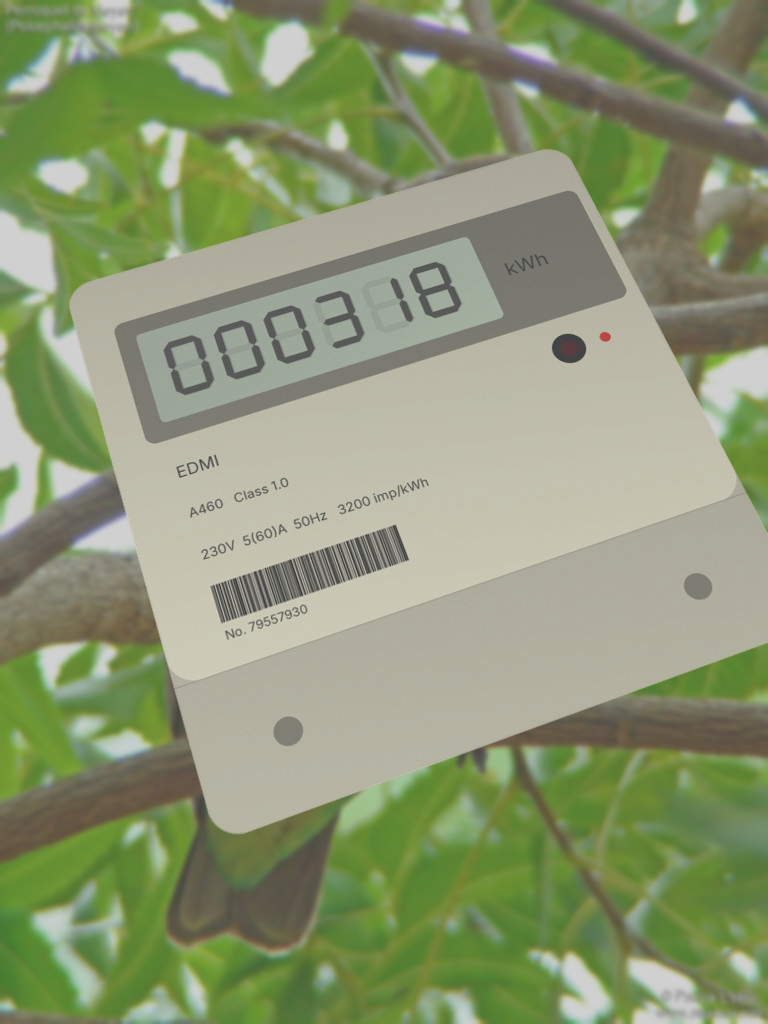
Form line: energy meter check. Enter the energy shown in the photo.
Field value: 318 kWh
